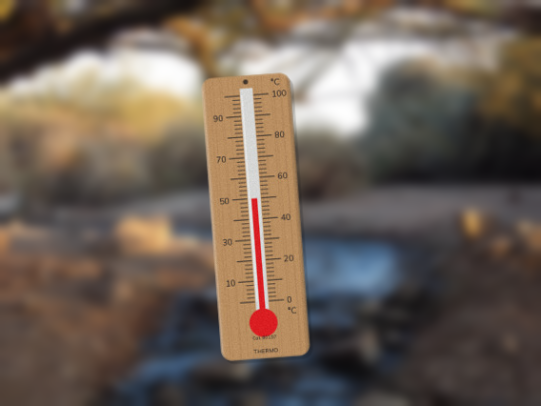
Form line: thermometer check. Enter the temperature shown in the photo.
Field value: 50 °C
